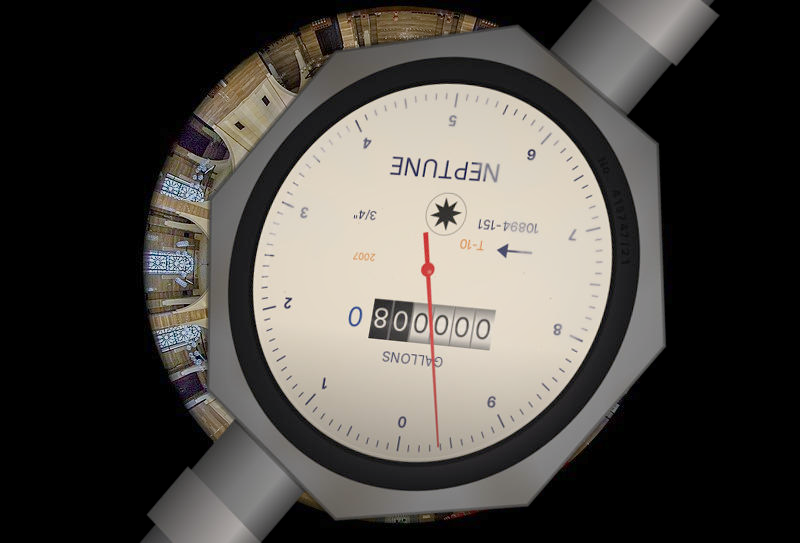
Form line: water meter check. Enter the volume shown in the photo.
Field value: 79.6 gal
